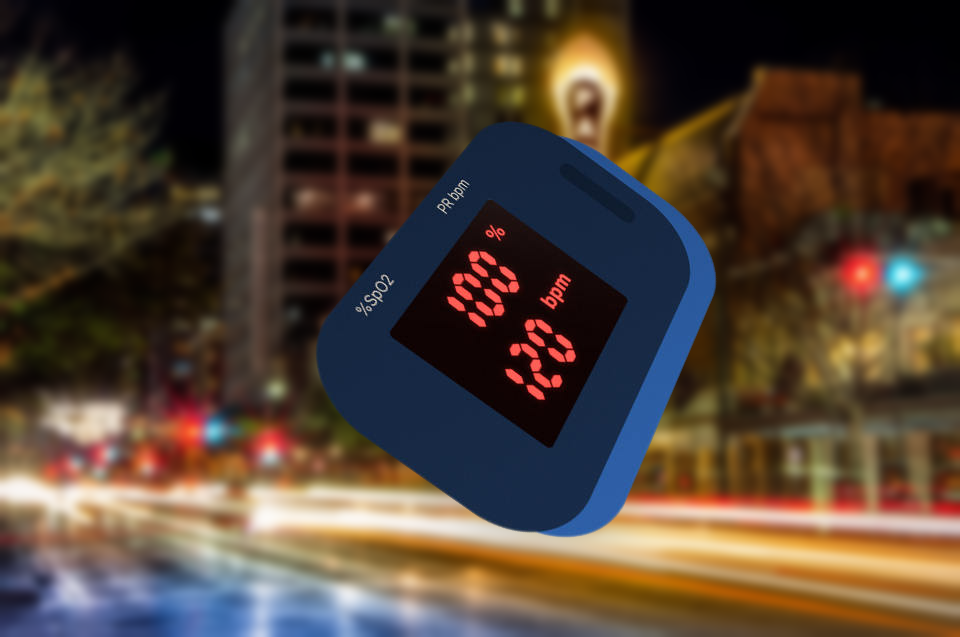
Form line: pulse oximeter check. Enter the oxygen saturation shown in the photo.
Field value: 100 %
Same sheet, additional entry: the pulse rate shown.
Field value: 120 bpm
